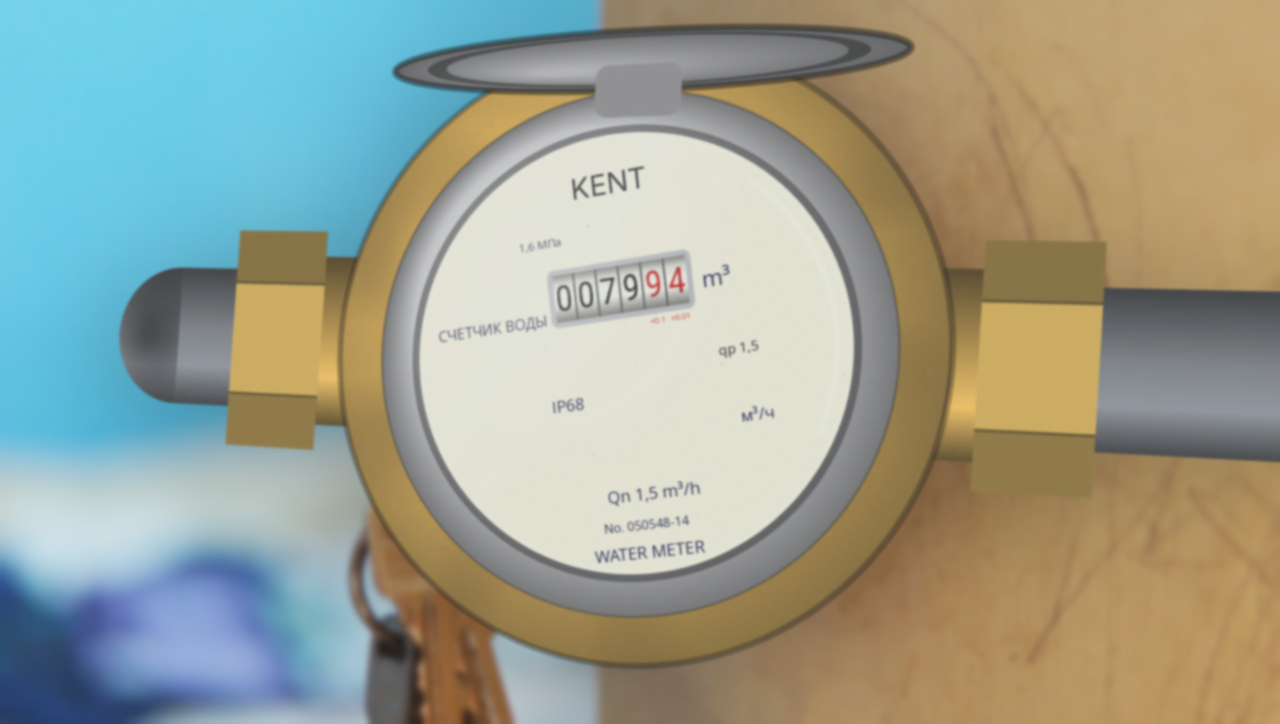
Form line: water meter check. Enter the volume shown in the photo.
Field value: 79.94 m³
